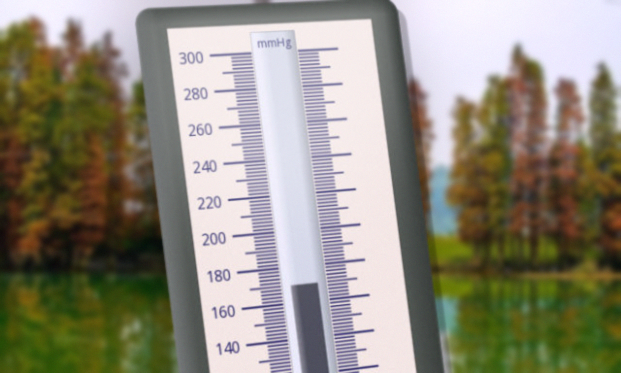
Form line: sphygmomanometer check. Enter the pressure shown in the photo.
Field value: 170 mmHg
